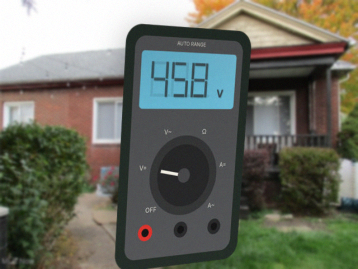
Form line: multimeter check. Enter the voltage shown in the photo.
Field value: 458 V
